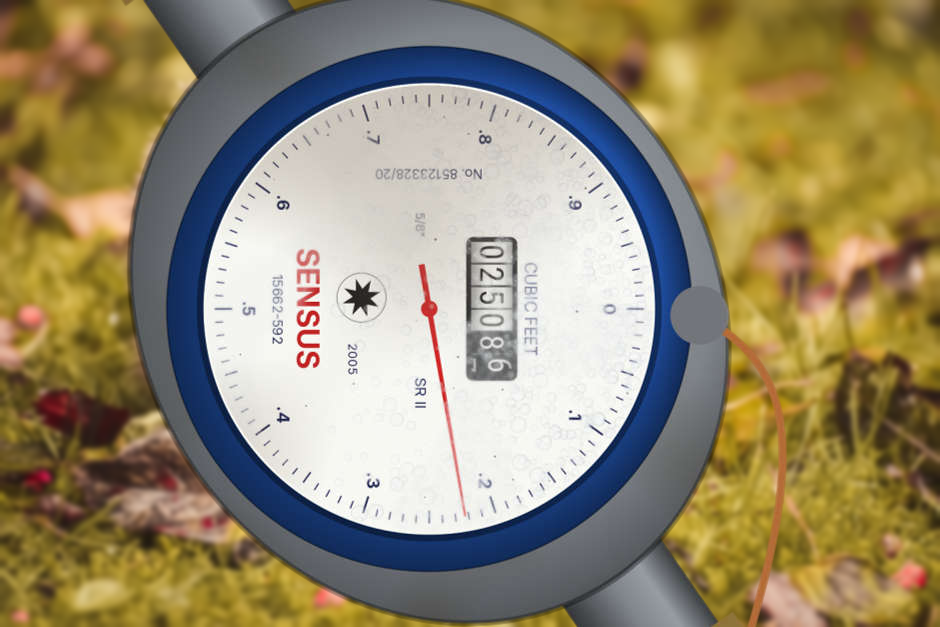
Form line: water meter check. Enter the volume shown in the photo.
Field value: 25086.22 ft³
